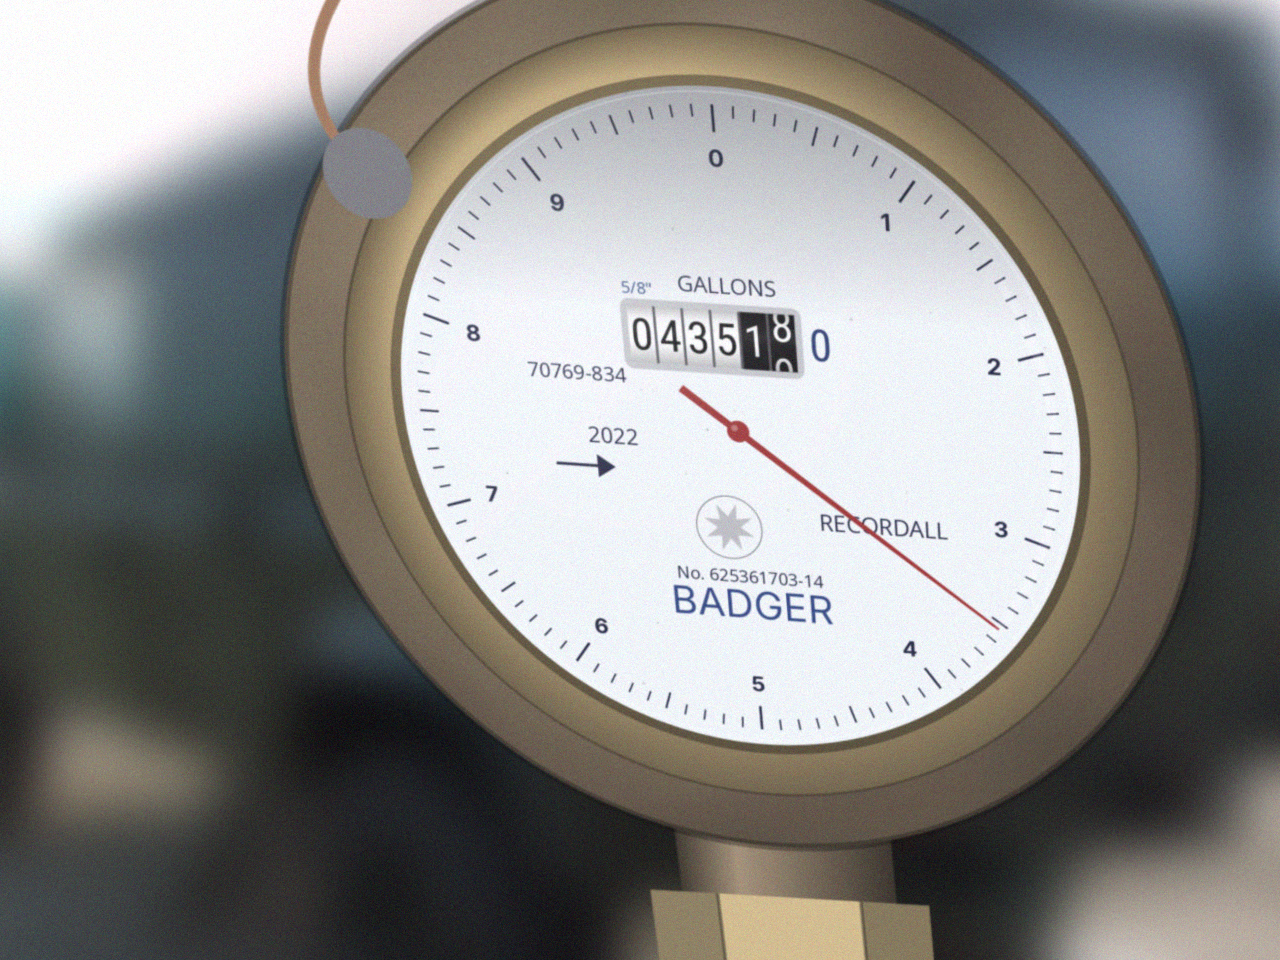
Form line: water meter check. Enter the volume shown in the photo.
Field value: 435183.5 gal
